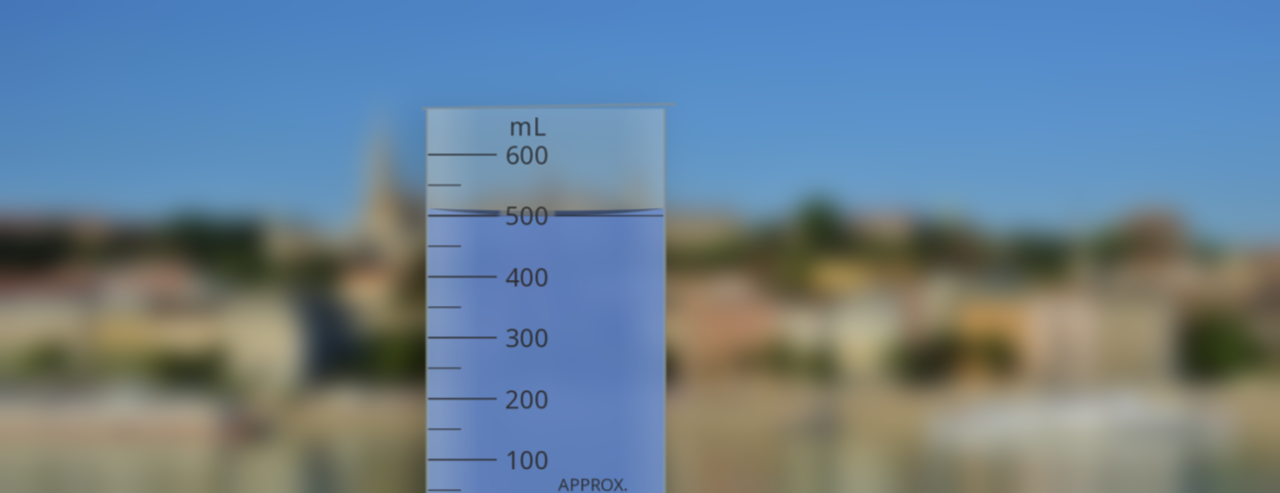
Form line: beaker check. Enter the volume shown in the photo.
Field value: 500 mL
